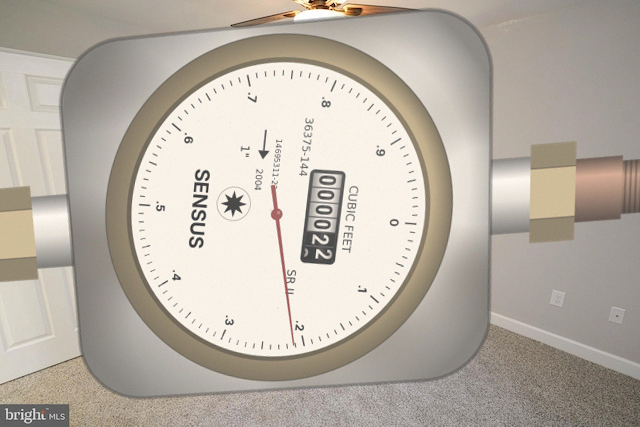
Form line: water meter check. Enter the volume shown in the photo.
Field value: 22.21 ft³
